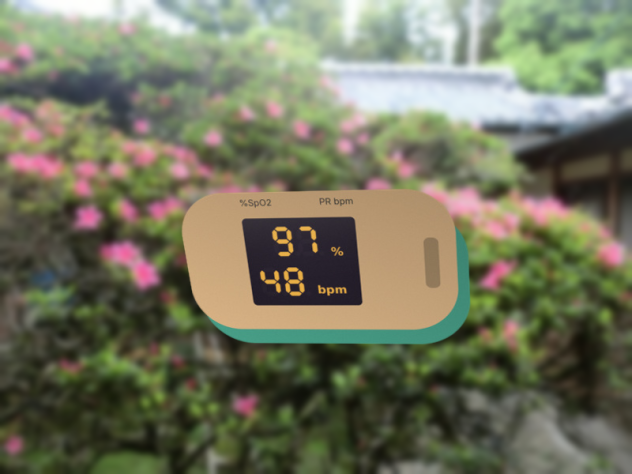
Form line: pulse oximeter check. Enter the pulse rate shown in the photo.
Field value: 48 bpm
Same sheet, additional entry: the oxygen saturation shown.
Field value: 97 %
